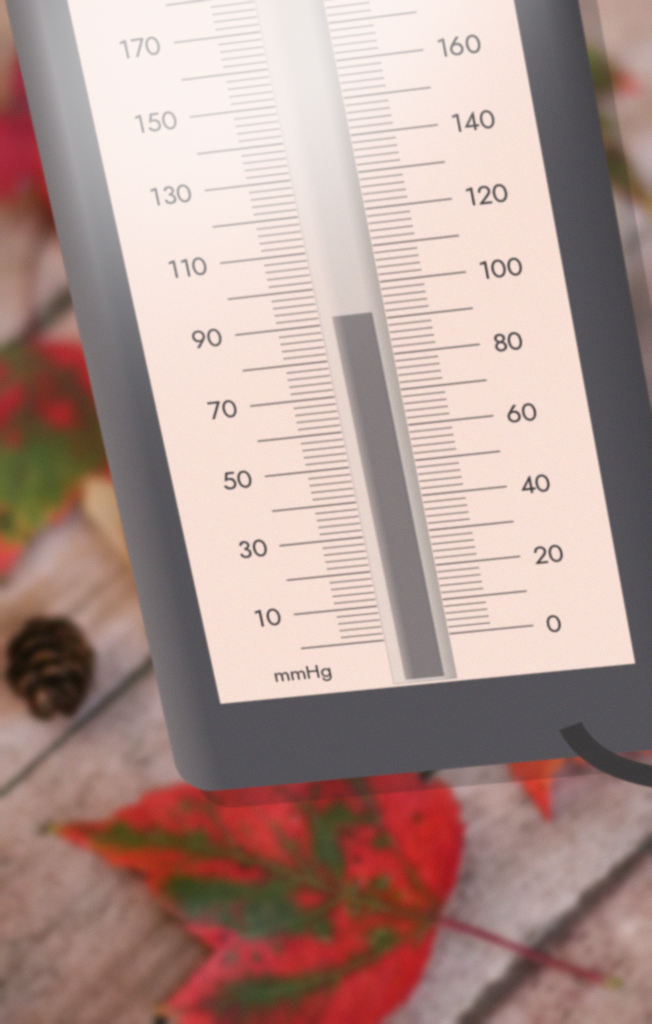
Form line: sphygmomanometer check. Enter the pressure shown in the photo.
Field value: 92 mmHg
